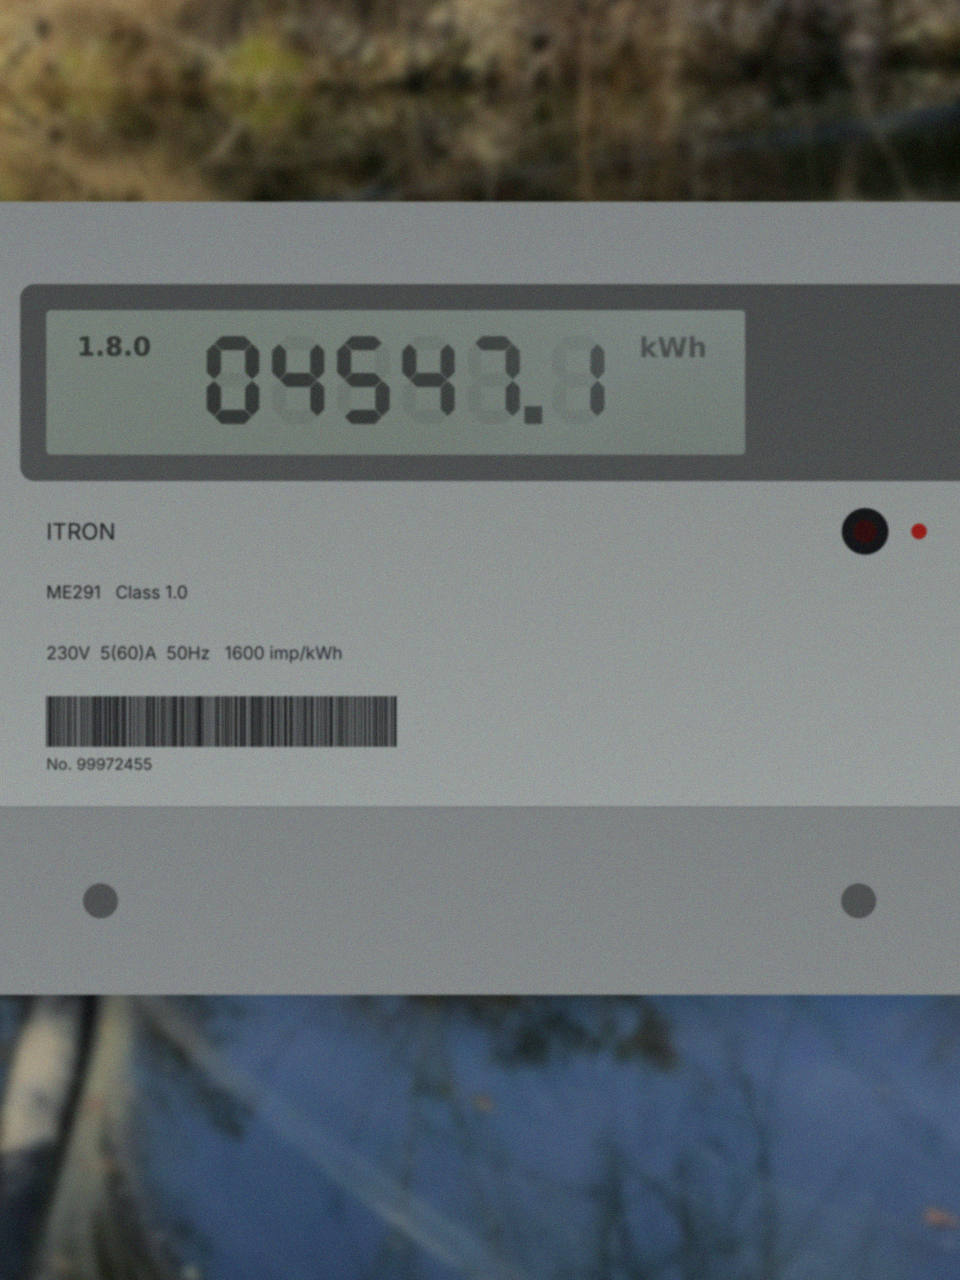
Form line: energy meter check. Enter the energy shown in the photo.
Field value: 4547.1 kWh
